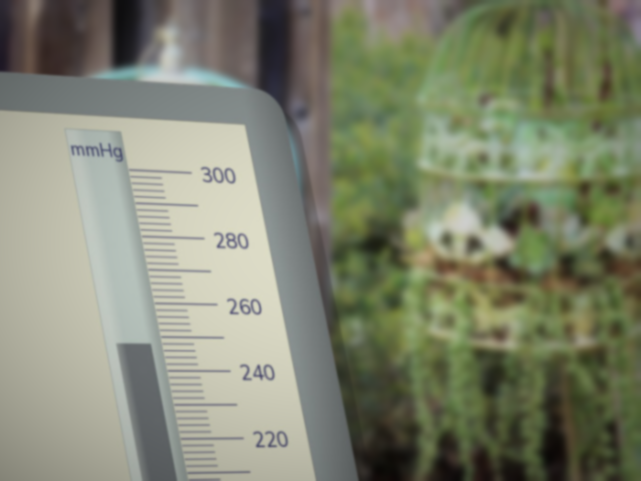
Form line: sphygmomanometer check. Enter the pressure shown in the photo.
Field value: 248 mmHg
